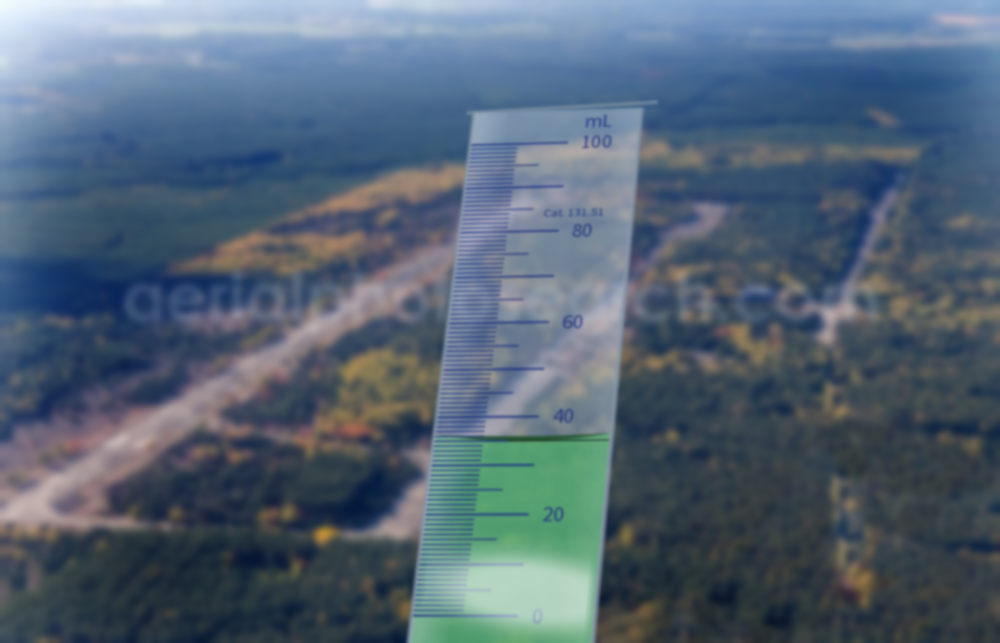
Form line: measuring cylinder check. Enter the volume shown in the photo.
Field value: 35 mL
